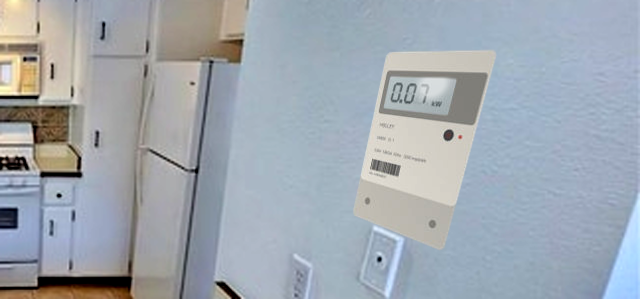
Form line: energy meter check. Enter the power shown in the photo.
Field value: 0.07 kW
